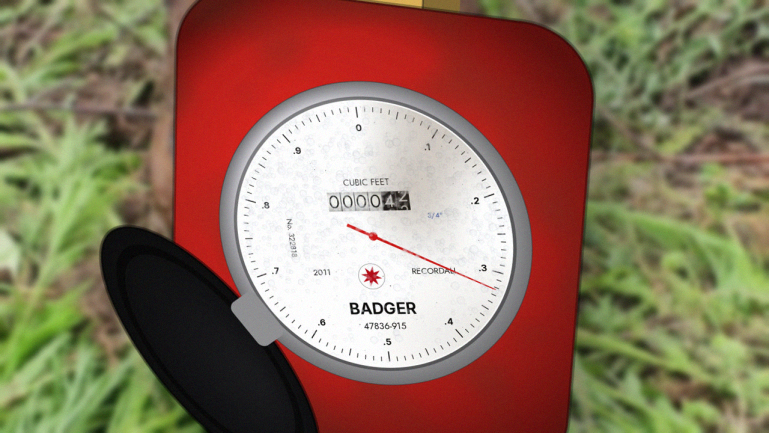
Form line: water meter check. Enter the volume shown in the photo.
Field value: 42.32 ft³
